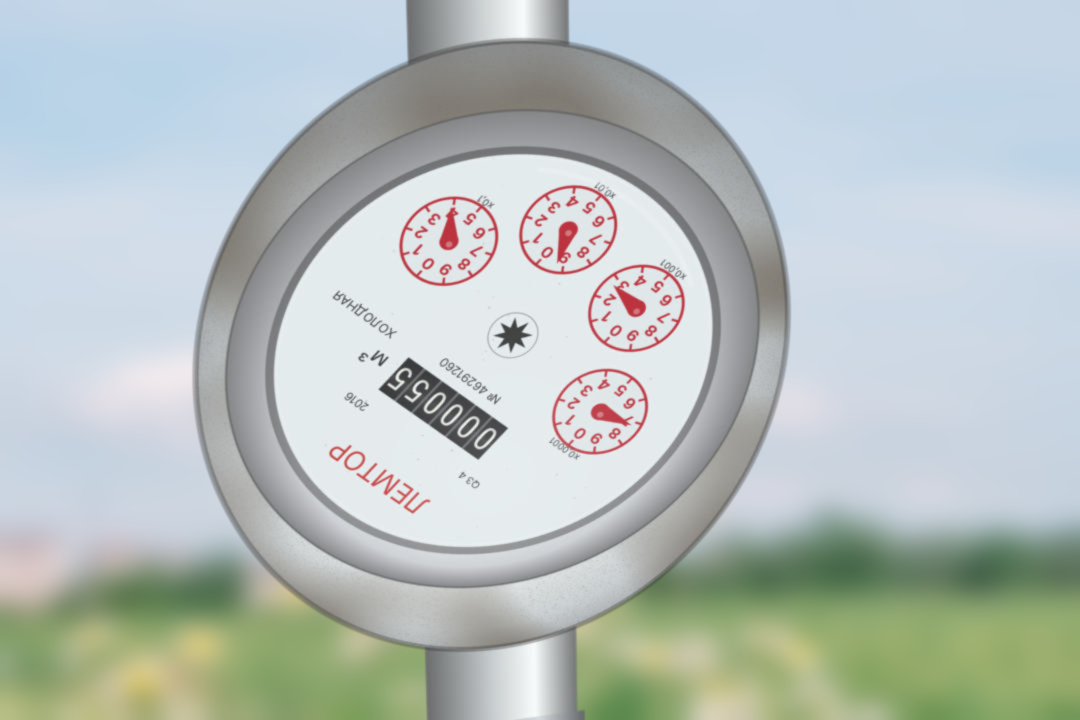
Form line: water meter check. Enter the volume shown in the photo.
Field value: 55.3927 m³
